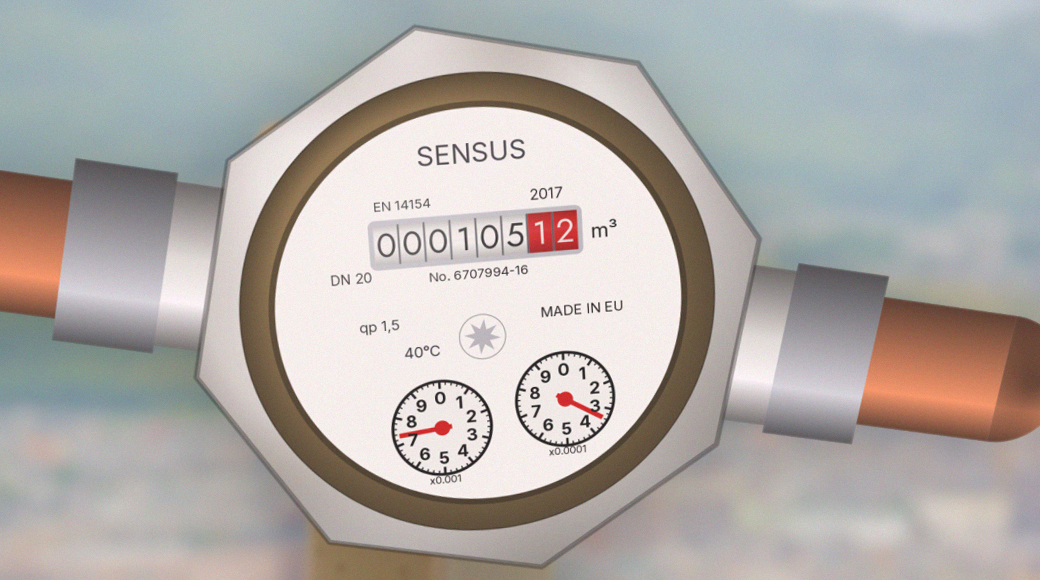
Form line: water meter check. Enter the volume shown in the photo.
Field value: 105.1273 m³
